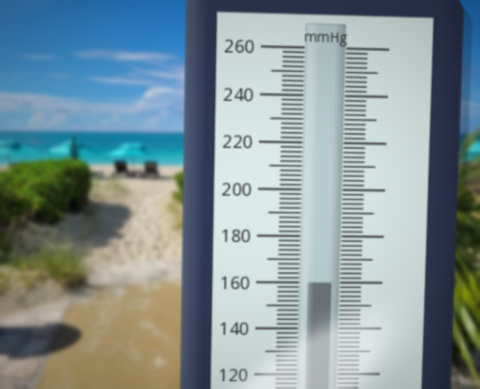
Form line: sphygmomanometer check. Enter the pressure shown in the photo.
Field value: 160 mmHg
